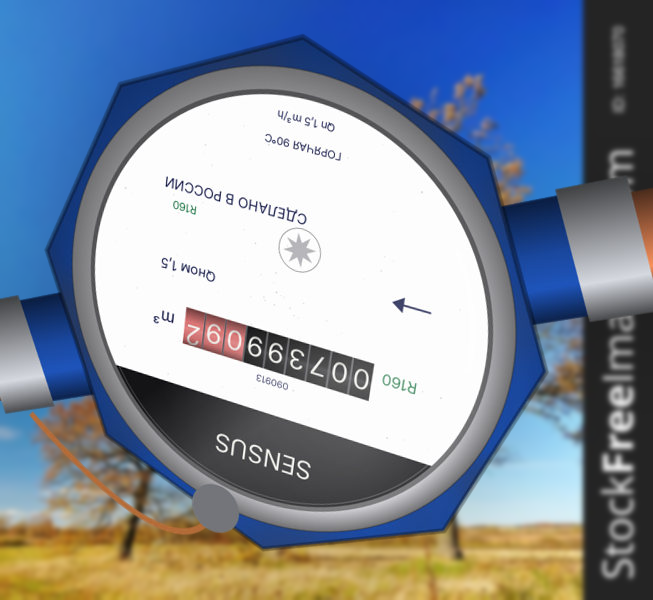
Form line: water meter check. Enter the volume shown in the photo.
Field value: 7399.092 m³
